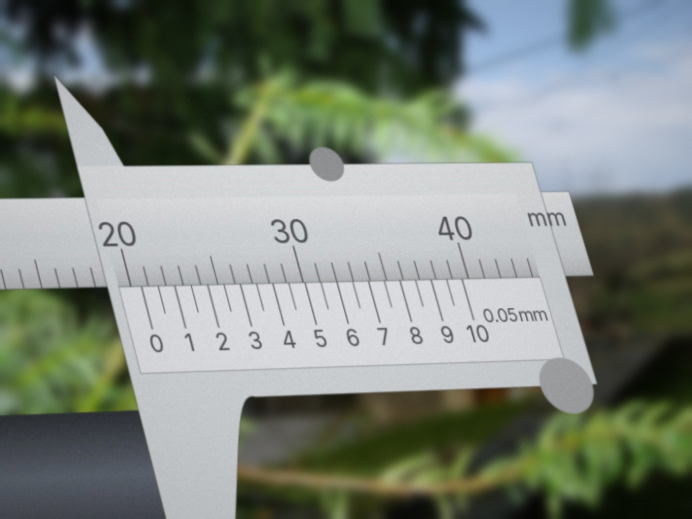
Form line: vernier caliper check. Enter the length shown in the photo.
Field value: 20.6 mm
